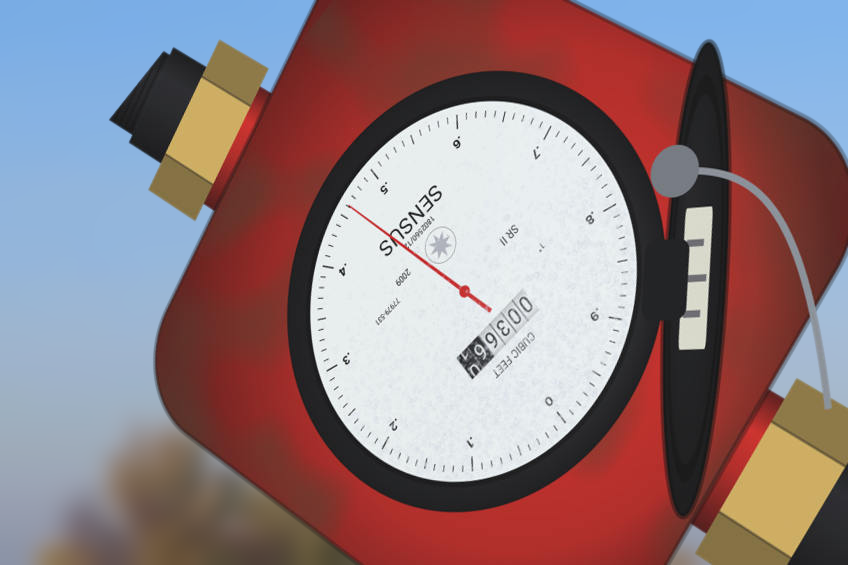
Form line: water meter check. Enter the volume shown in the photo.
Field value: 3660.46 ft³
